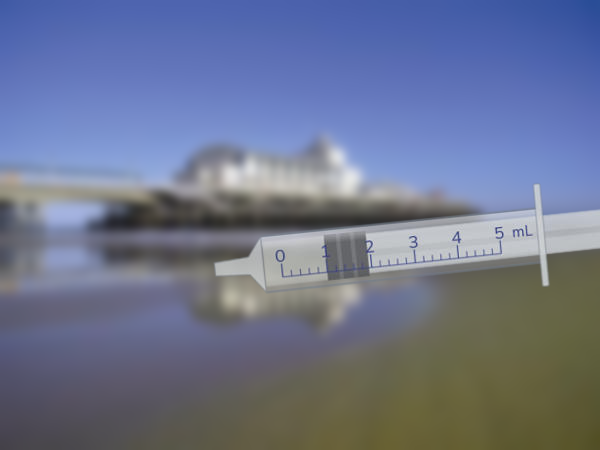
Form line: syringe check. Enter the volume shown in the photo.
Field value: 1 mL
